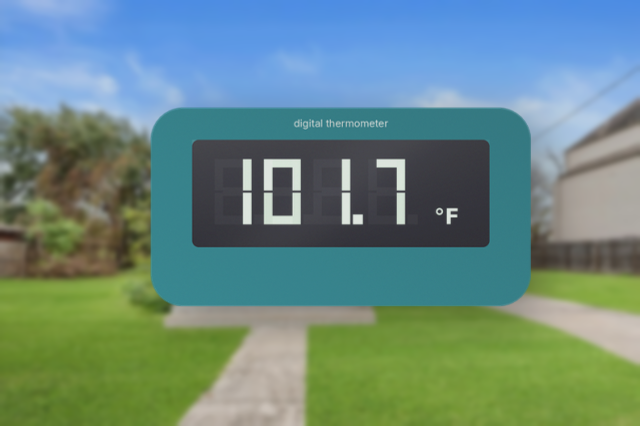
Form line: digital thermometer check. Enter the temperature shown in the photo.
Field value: 101.7 °F
